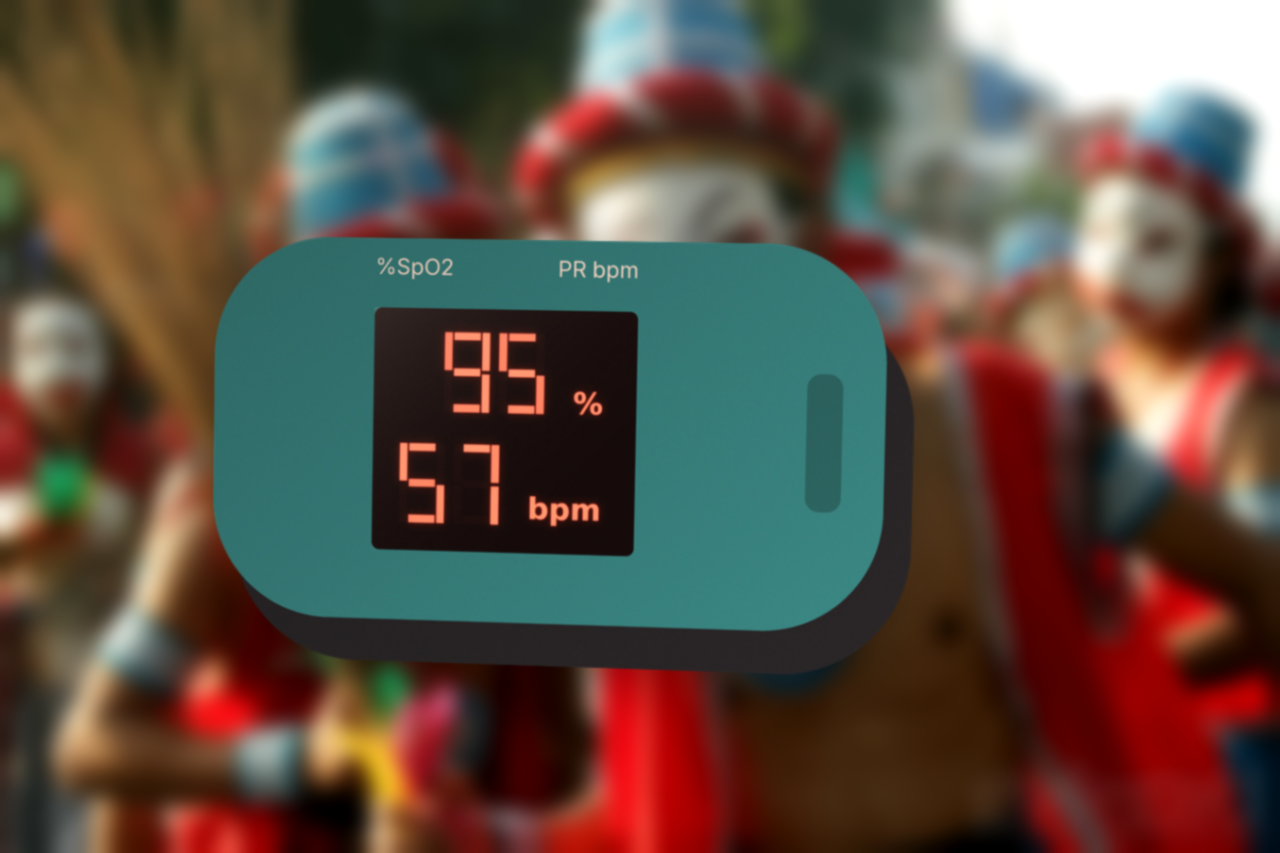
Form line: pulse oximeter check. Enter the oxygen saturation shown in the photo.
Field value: 95 %
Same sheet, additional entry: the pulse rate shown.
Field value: 57 bpm
